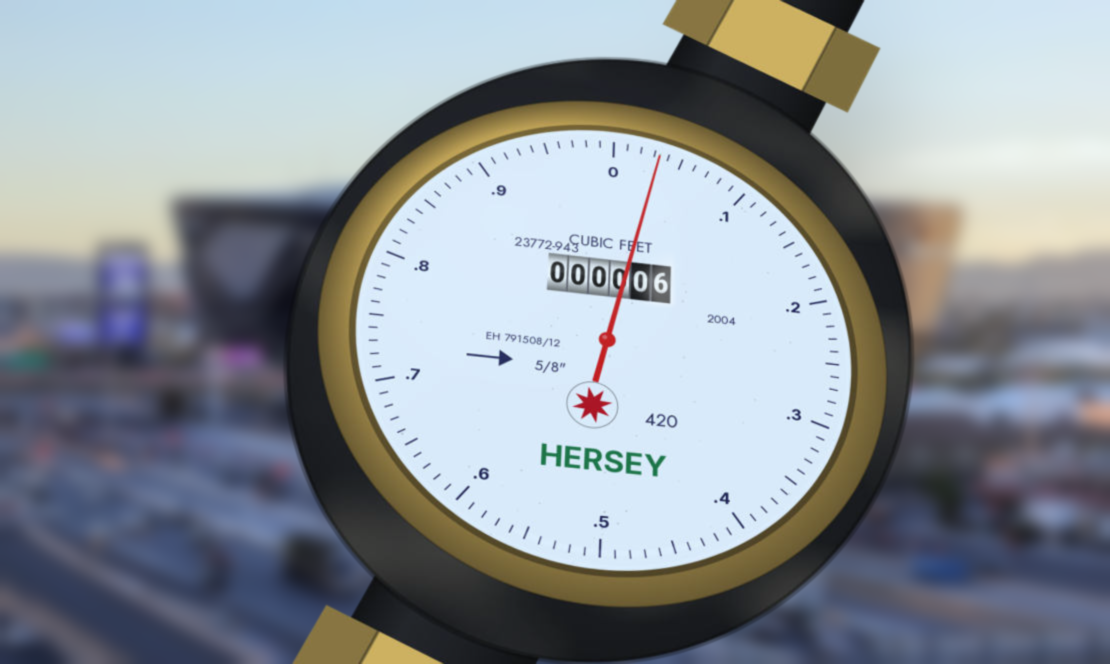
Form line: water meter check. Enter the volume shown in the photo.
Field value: 6.03 ft³
